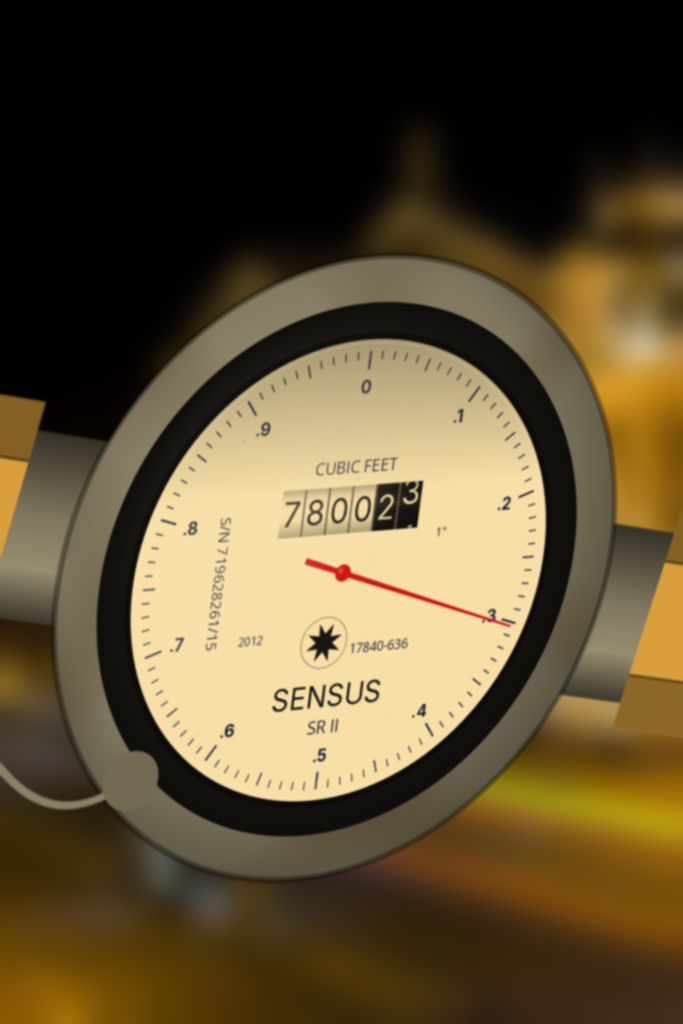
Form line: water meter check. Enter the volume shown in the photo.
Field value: 780023.30 ft³
